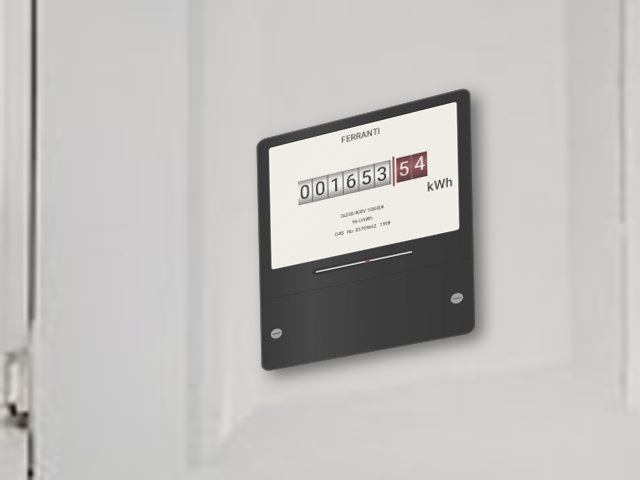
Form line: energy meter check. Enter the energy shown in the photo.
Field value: 1653.54 kWh
